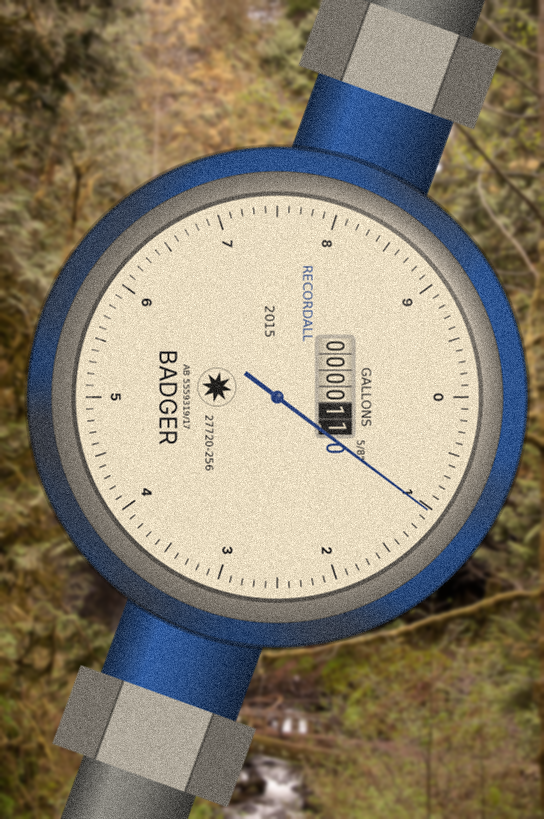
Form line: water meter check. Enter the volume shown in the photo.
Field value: 111.0 gal
